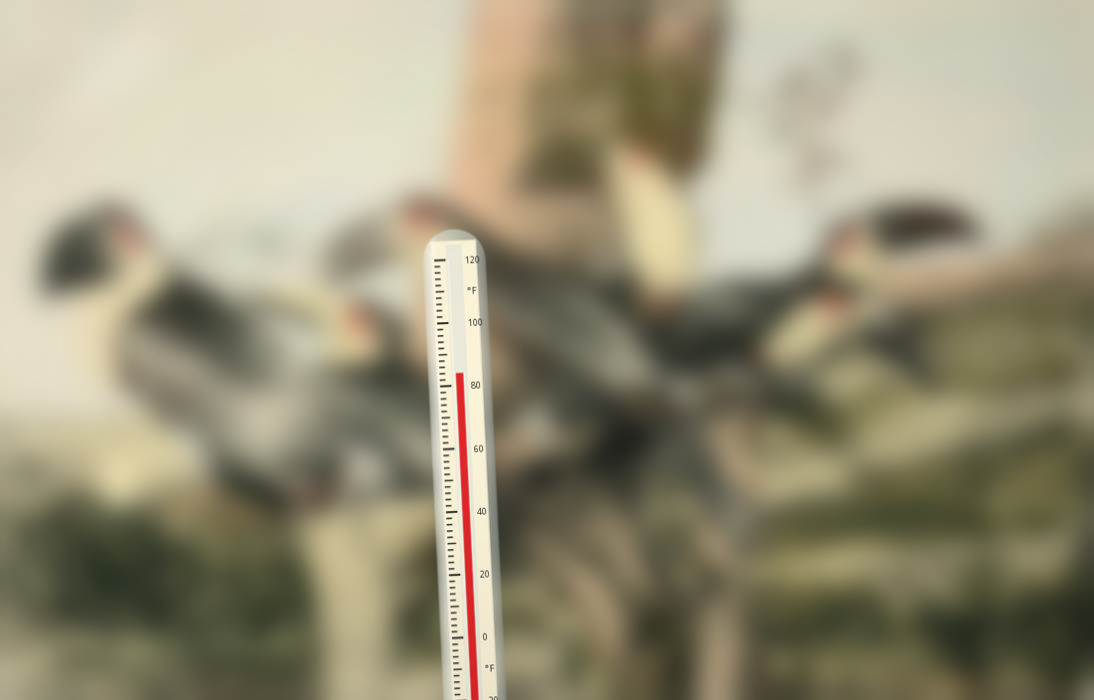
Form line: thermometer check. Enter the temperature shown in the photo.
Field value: 84 °F
